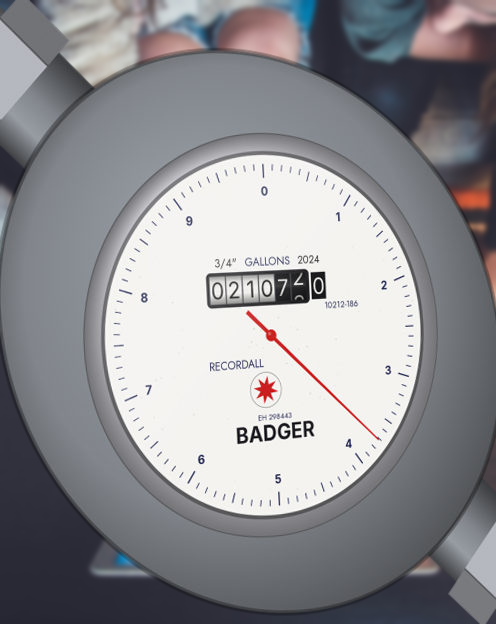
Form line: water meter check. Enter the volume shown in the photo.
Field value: 210723.7 gal
